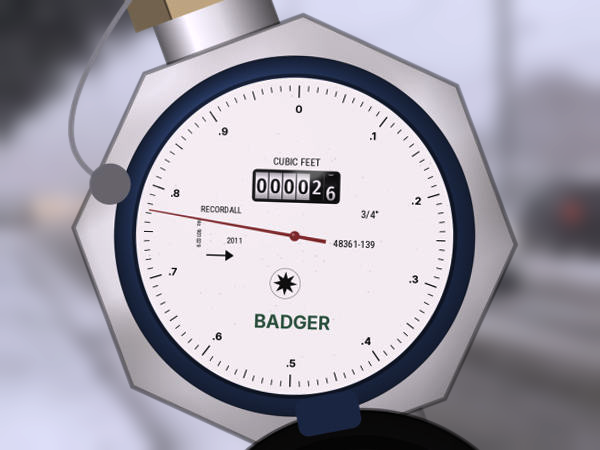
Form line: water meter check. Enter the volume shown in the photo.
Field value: 25.77 ft³
